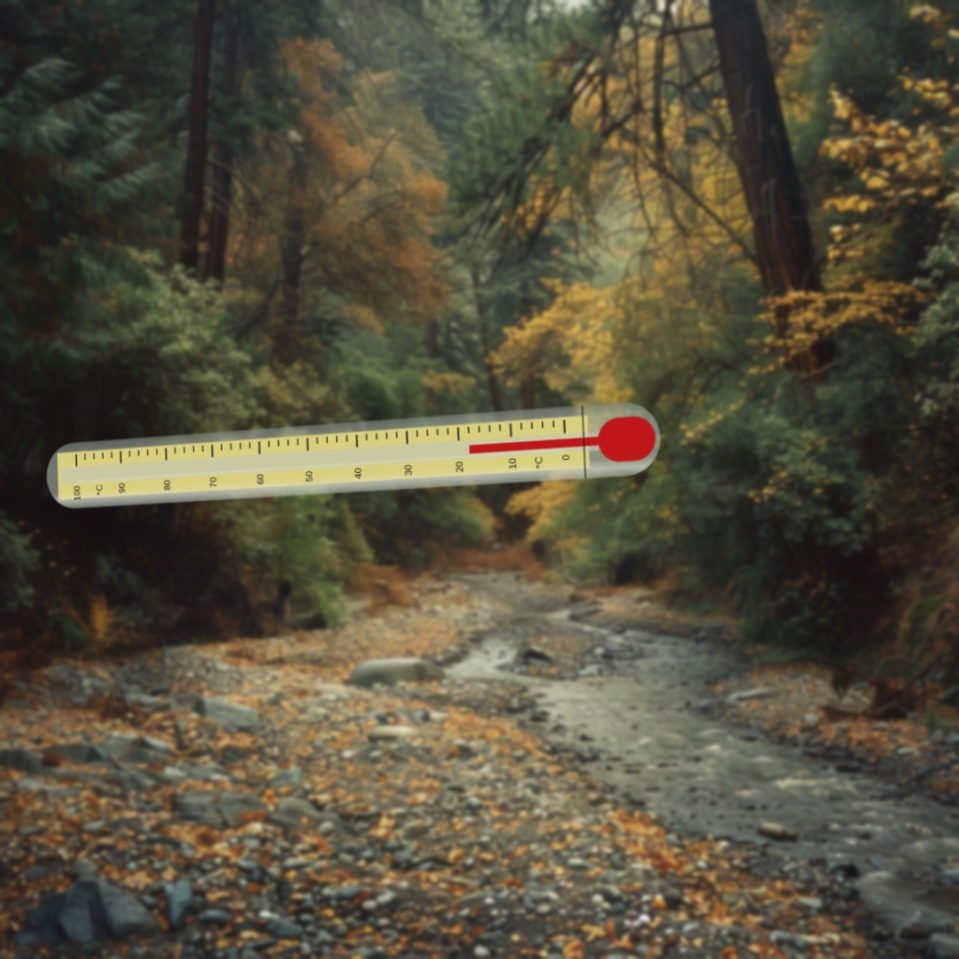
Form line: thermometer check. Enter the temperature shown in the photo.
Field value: 18 °C
